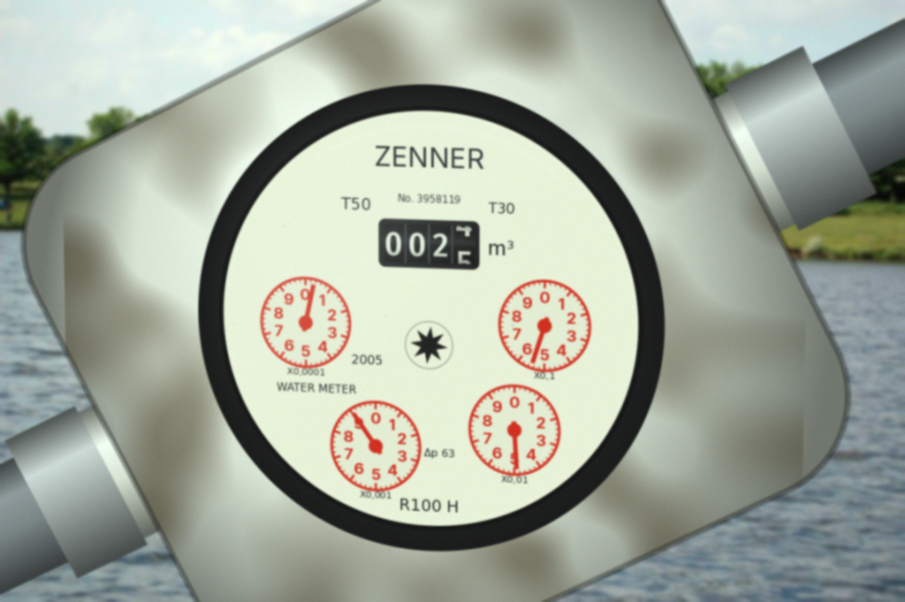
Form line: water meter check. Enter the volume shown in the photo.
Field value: 24.5490 m³
